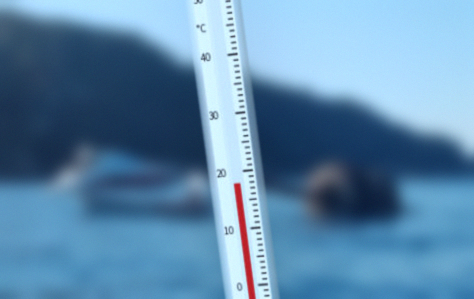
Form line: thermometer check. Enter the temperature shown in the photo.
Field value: 18 °C
